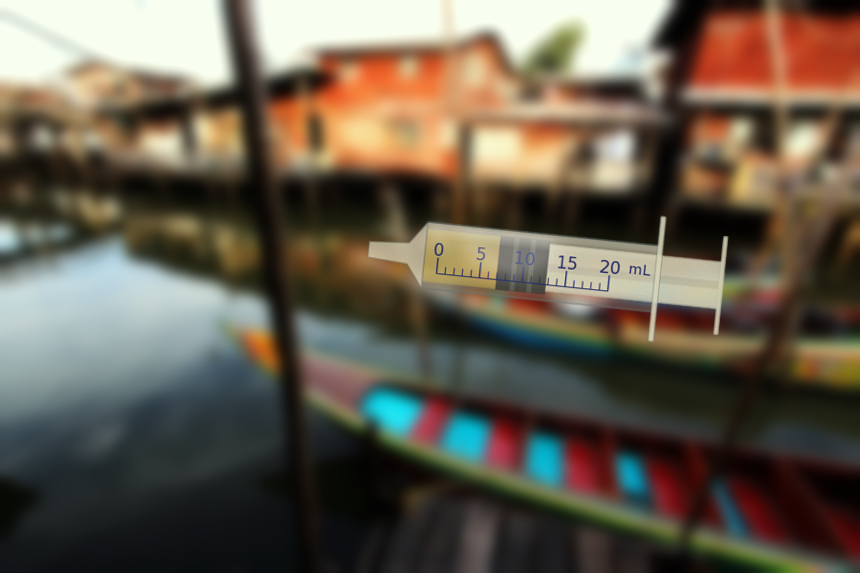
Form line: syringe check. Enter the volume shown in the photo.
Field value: 7 mL
